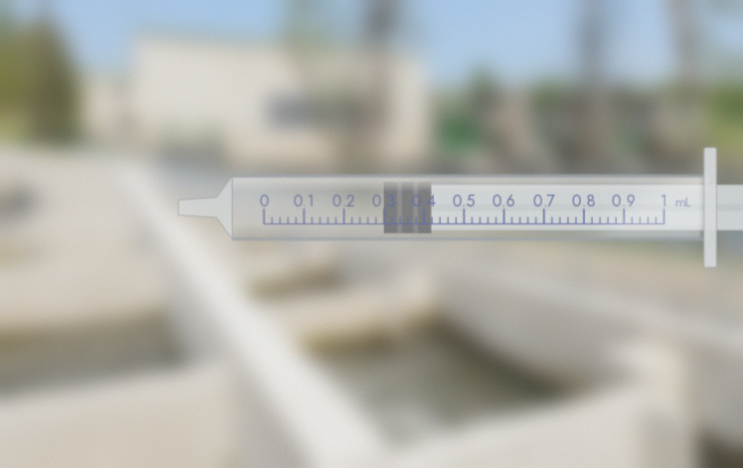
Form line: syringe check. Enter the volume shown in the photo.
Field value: 0.3 mL
